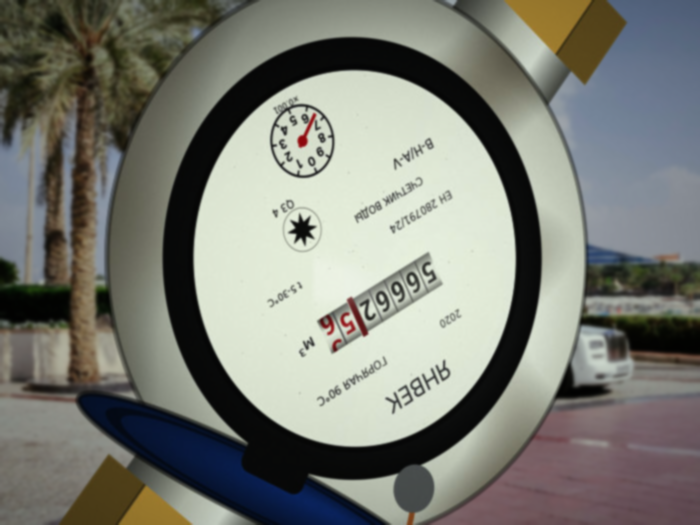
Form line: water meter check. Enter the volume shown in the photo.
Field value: 56662.556 m³
